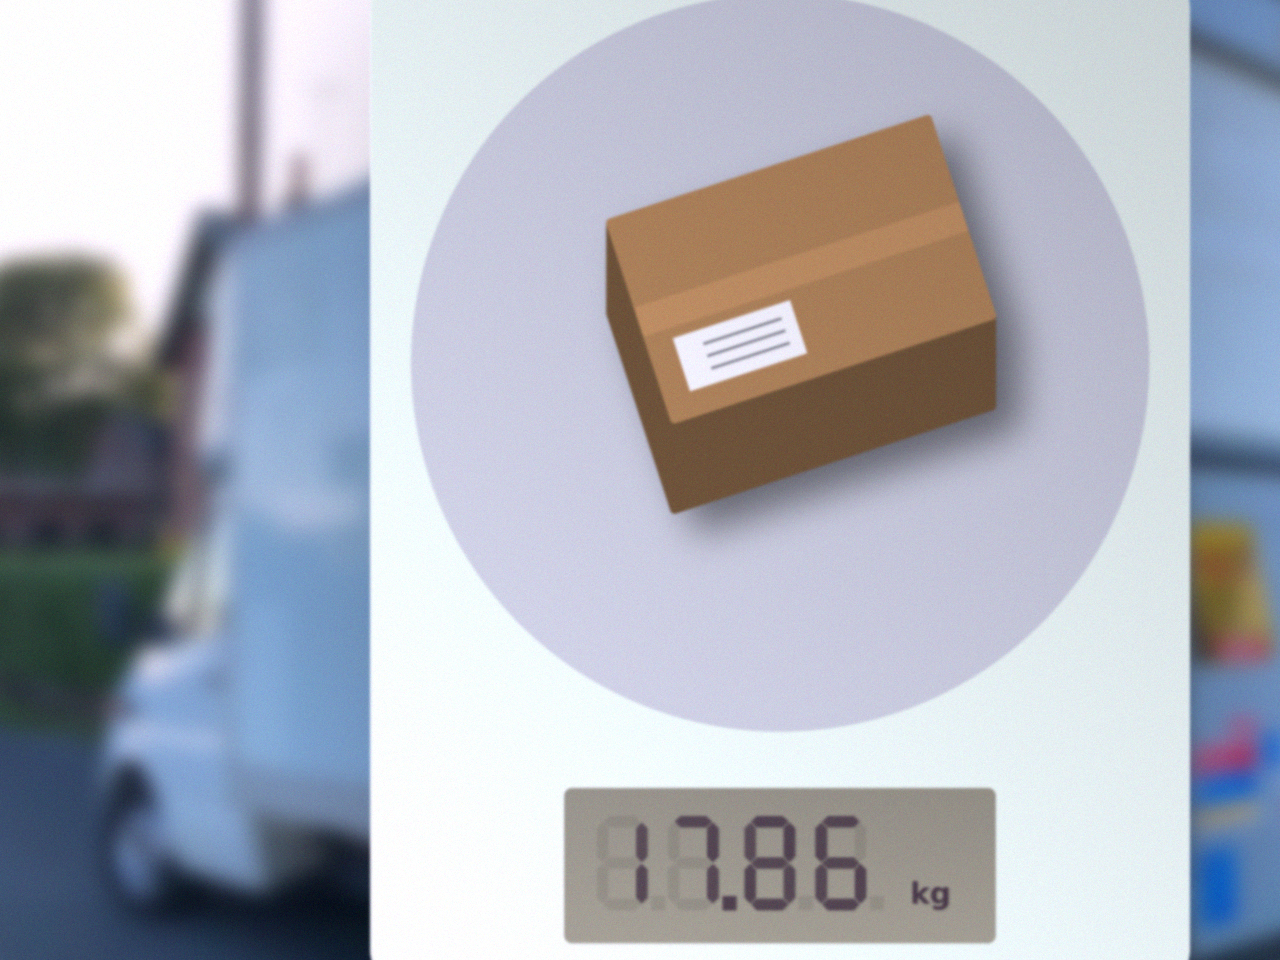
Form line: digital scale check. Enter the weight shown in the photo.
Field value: 17.86 kg
